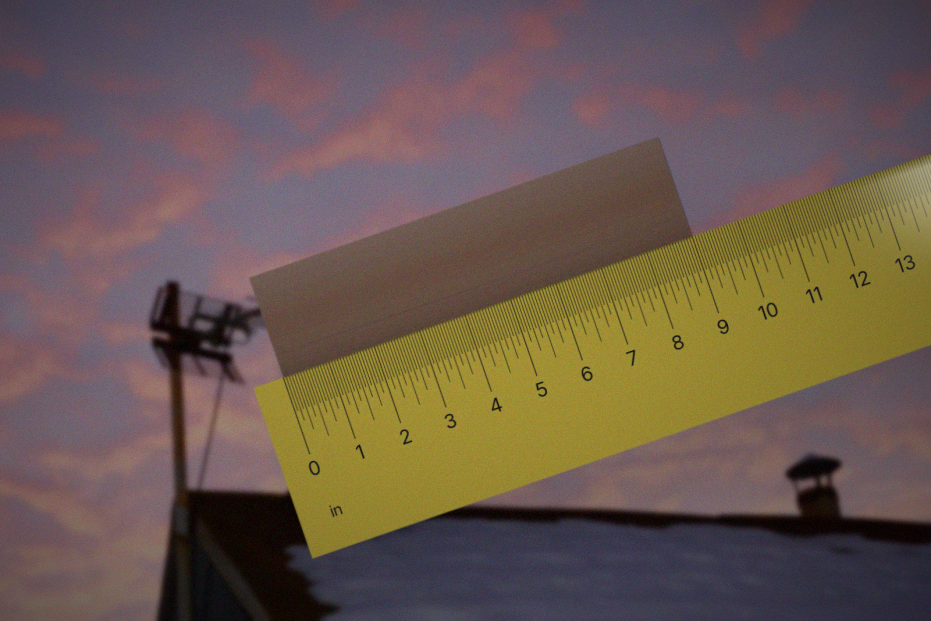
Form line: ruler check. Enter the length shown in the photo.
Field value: 9 in
